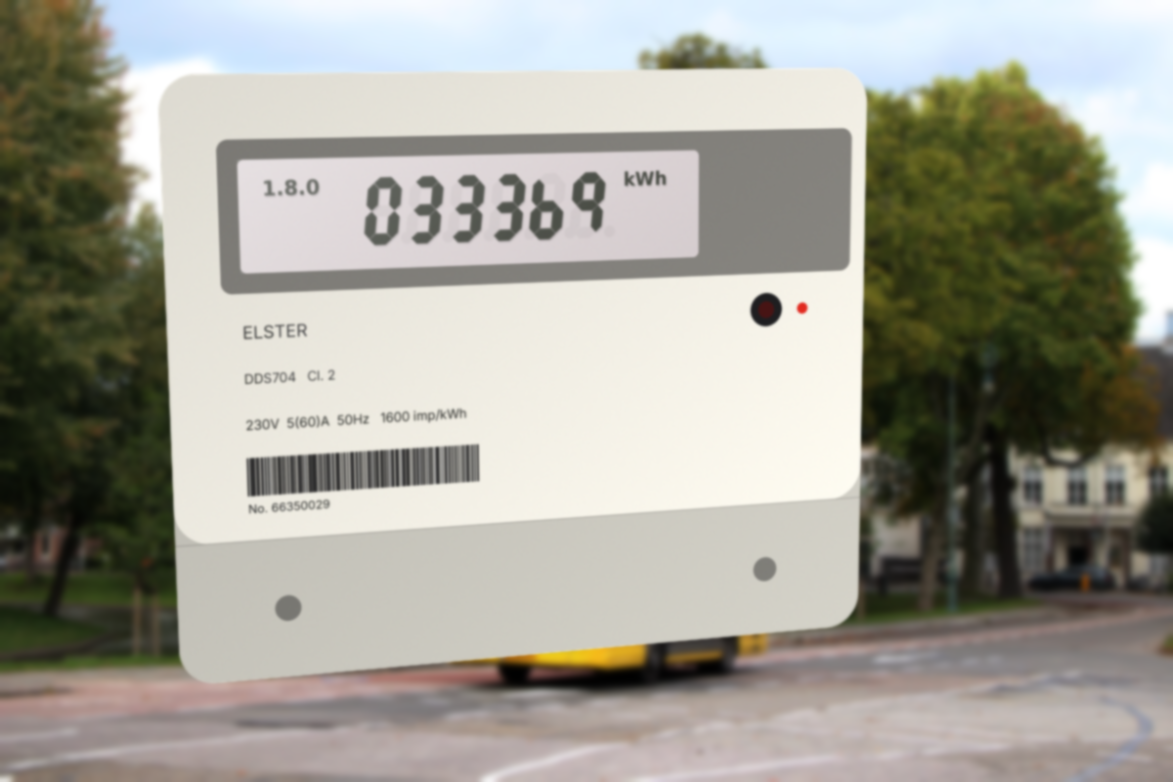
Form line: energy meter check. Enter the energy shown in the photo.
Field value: 33369 kWh
